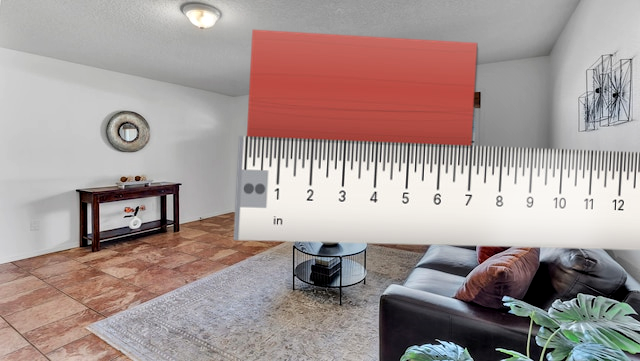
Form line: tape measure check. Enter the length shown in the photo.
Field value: 7 in
